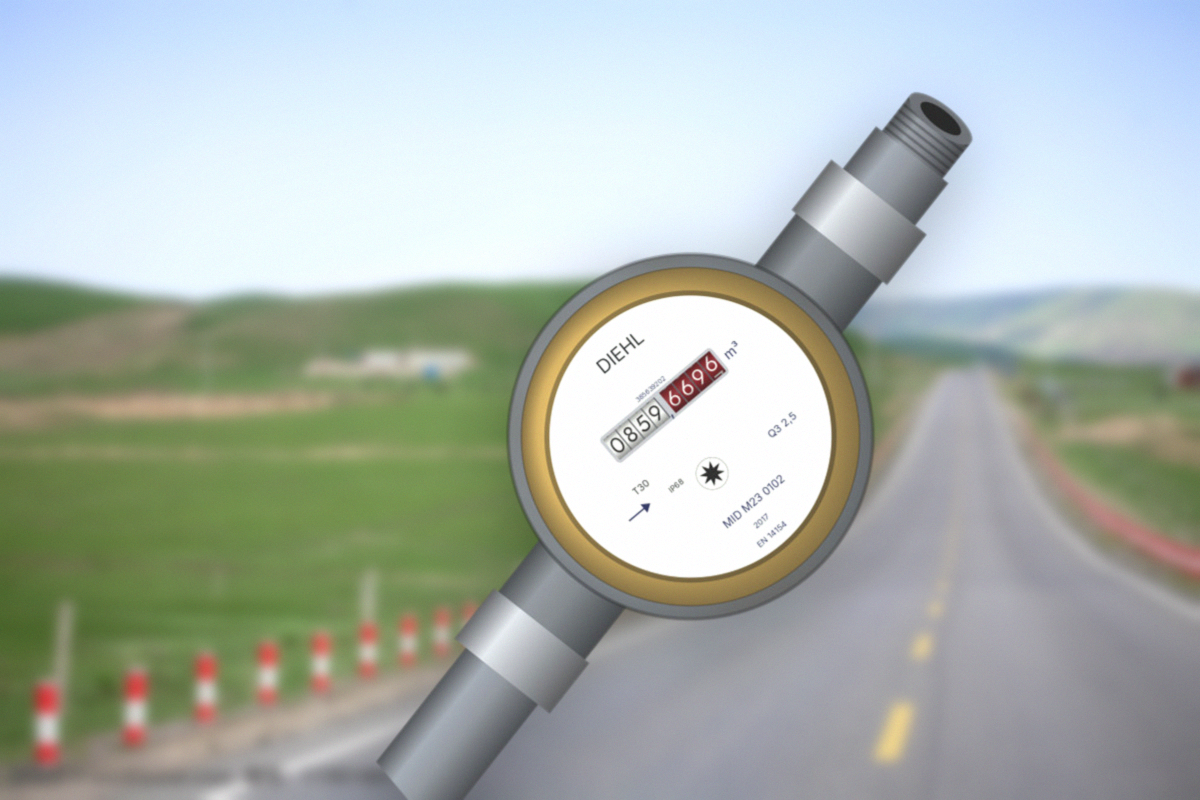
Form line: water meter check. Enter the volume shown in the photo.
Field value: 859.6696 m³
